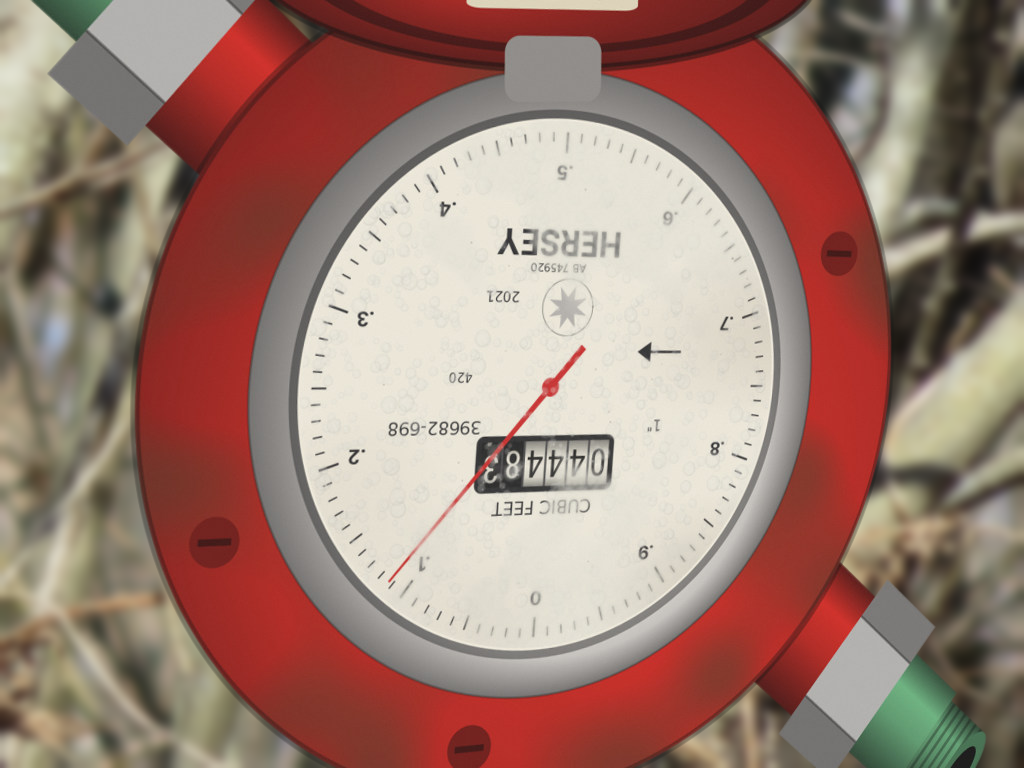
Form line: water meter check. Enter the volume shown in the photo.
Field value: 44483.11 ft³
